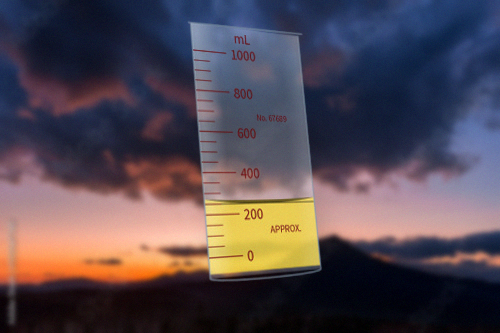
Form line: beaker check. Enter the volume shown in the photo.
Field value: 250 mL
